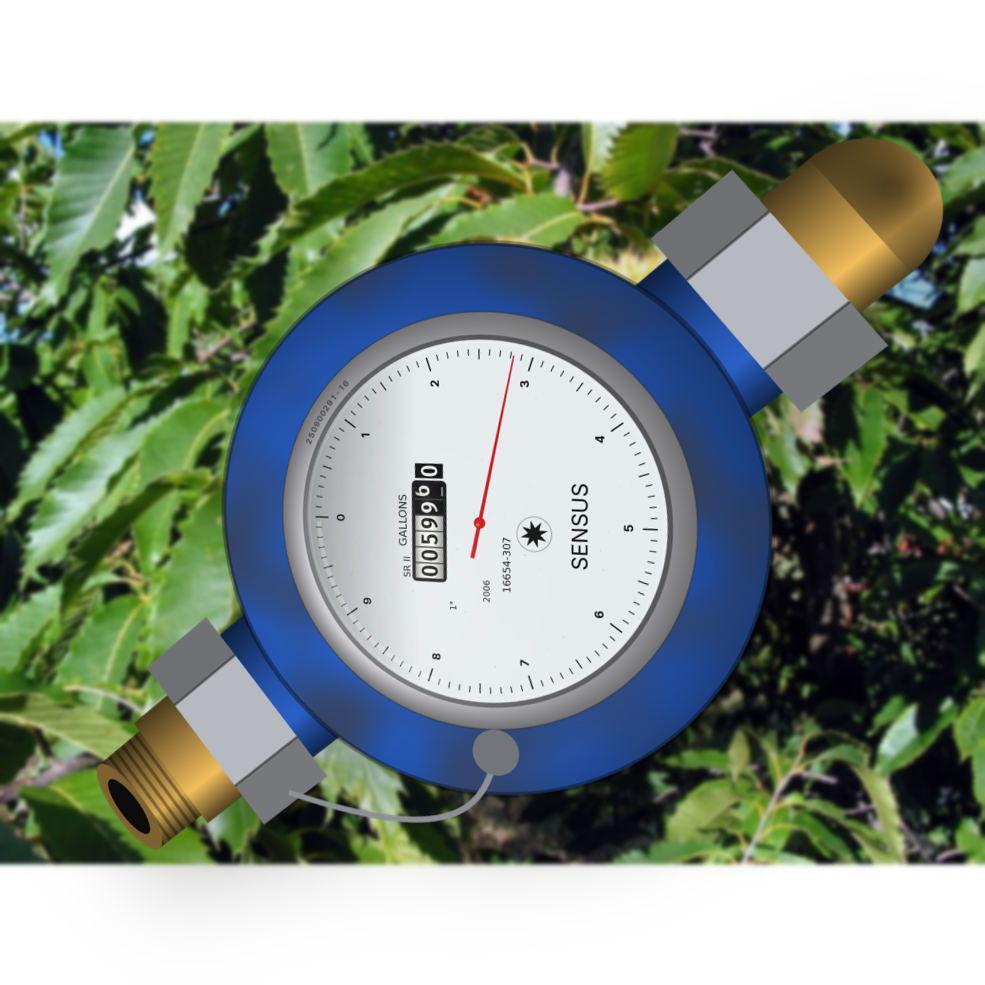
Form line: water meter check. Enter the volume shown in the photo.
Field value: 59962.8 gal
